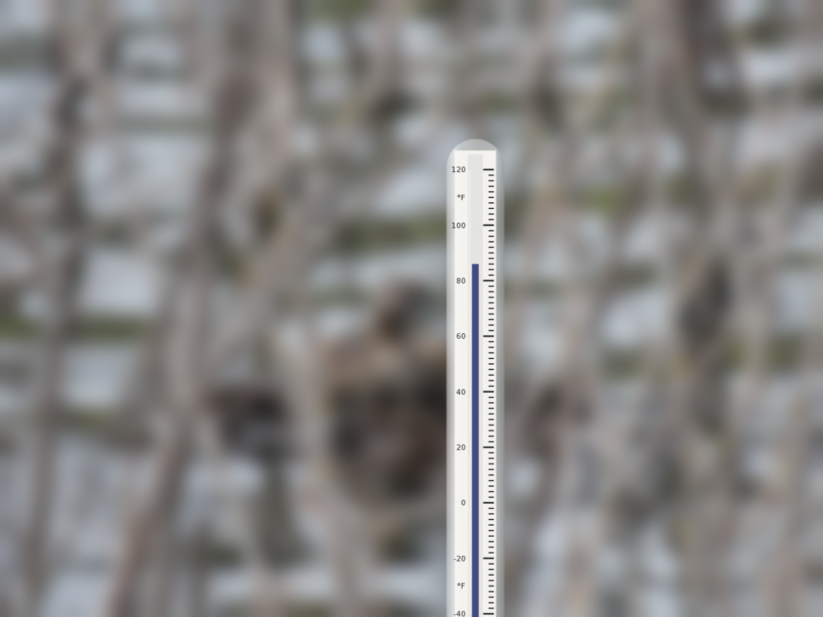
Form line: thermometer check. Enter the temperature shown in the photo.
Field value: 86 °F
